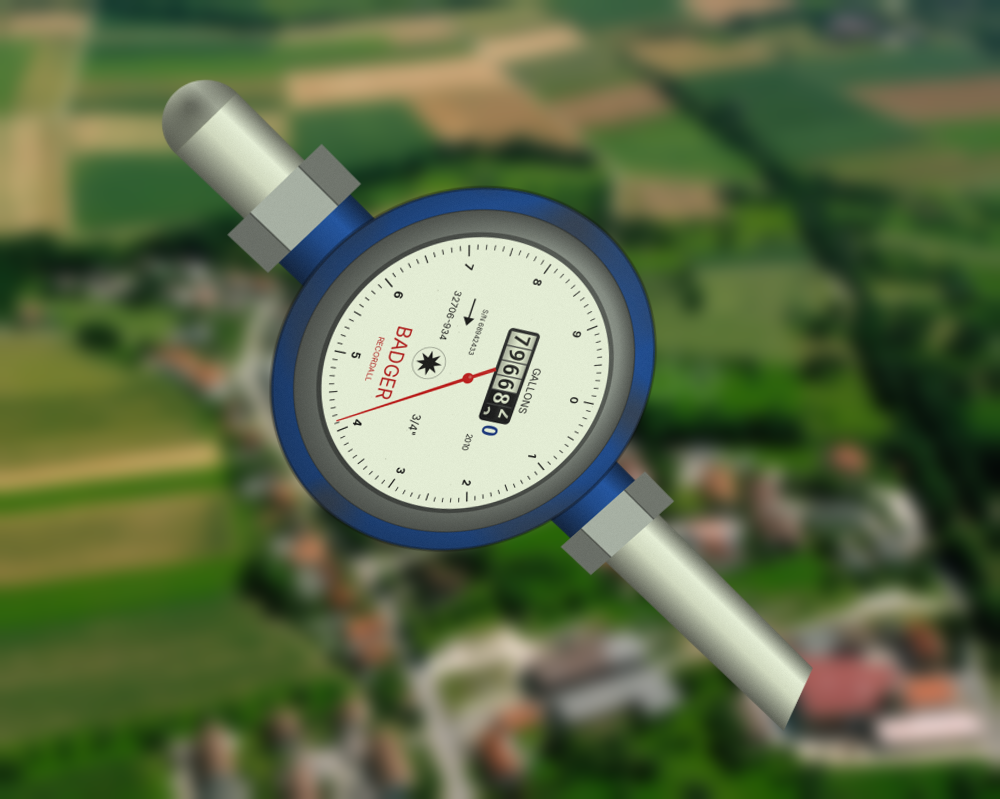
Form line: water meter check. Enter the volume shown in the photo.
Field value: 7966824.1 gal
